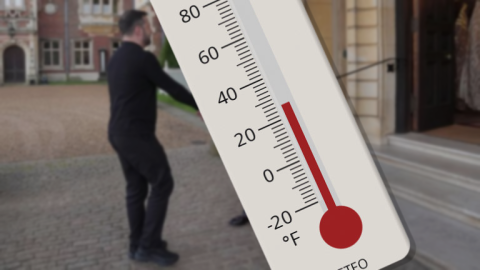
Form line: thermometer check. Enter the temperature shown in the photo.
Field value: 26 °F
